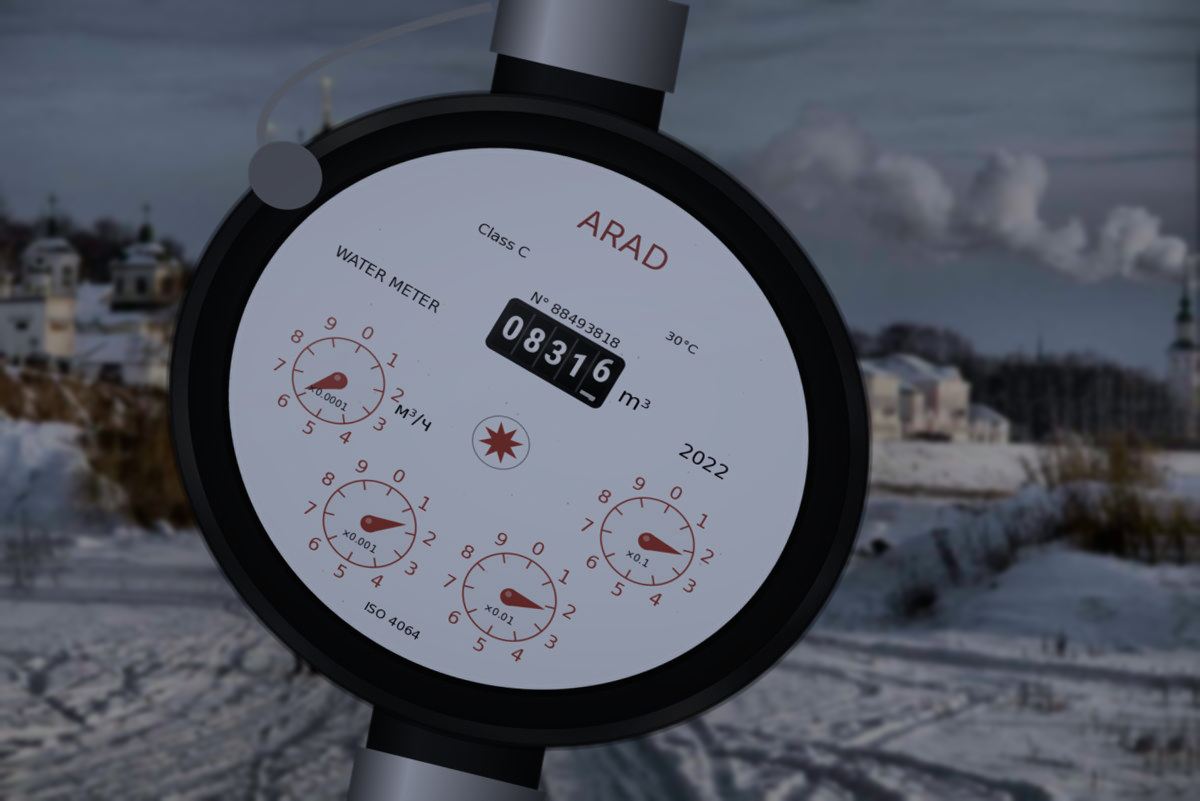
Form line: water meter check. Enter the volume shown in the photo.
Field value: 8316.2216 m³
